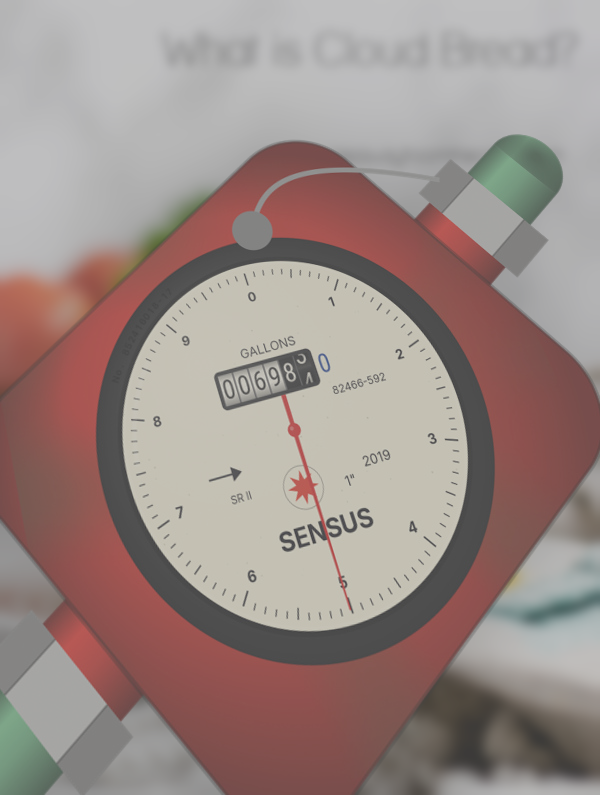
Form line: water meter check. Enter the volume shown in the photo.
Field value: 69835.0 gal
